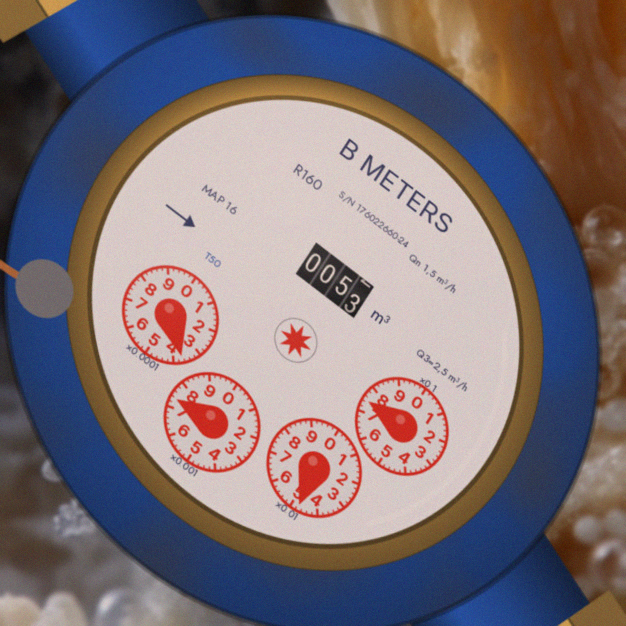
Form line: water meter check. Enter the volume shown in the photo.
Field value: 52.7473 m³
